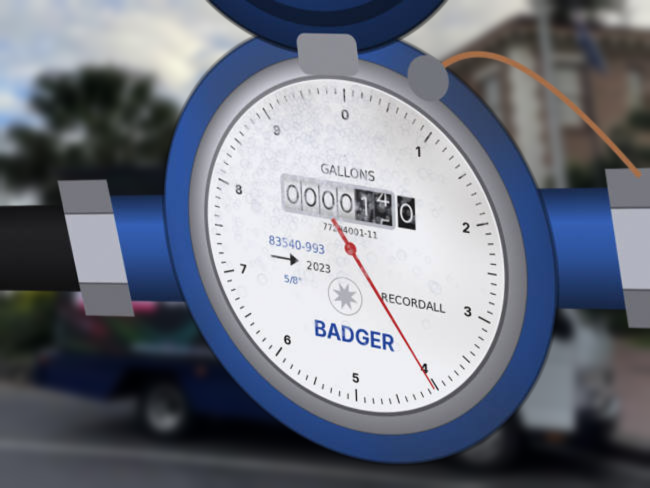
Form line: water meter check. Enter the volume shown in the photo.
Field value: 144.0 gal
